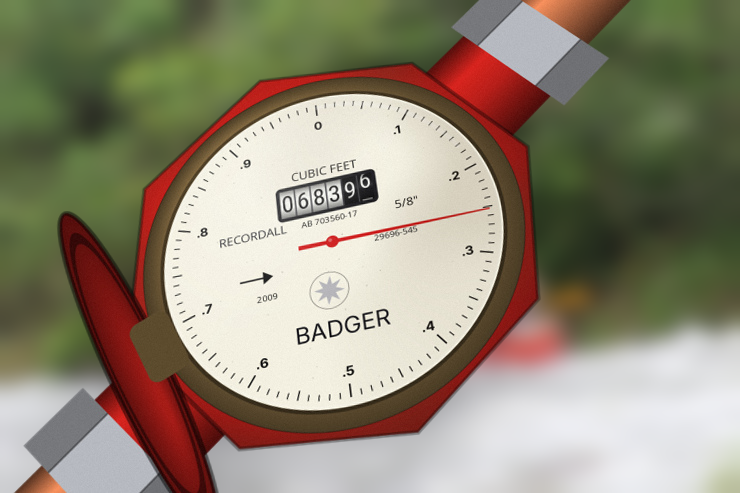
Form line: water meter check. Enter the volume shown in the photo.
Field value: 68396.25 ft³
